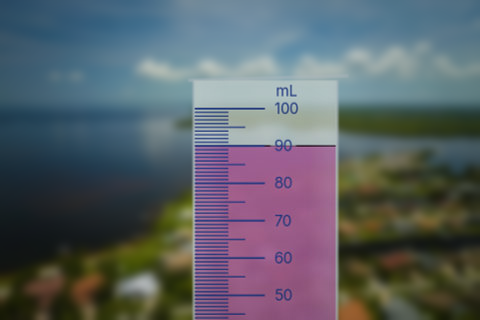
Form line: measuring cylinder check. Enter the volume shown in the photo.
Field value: 90 mL
